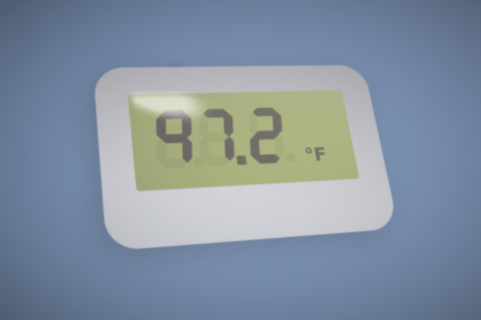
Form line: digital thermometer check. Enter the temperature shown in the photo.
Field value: 97.2 °F
